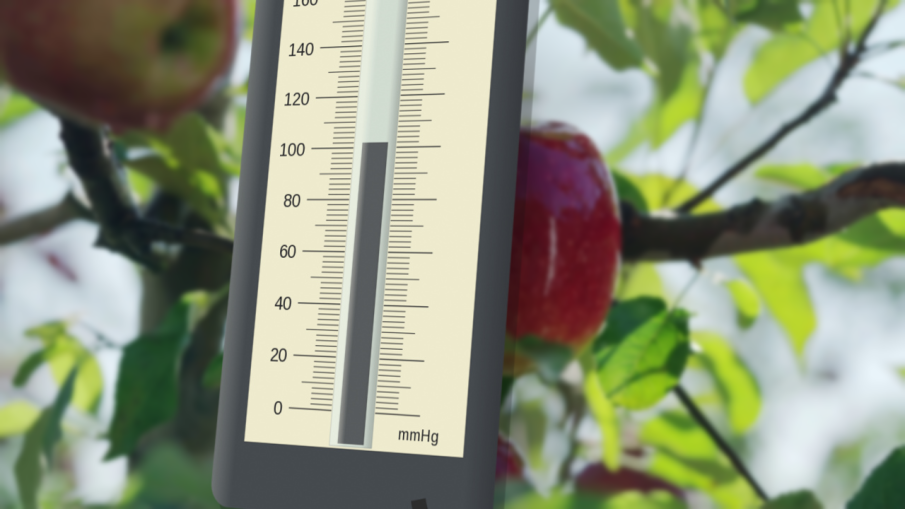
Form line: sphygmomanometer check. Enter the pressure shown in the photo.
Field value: 102 mmHg
